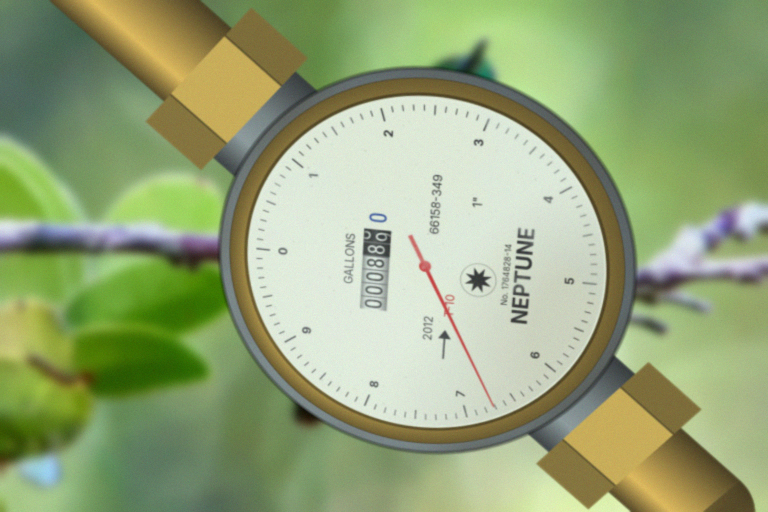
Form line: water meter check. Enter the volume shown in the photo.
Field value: 8886.7 gal
